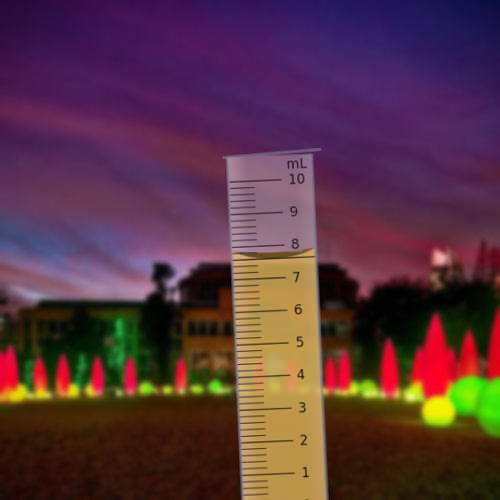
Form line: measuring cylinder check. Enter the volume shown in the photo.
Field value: 7.6 mL
